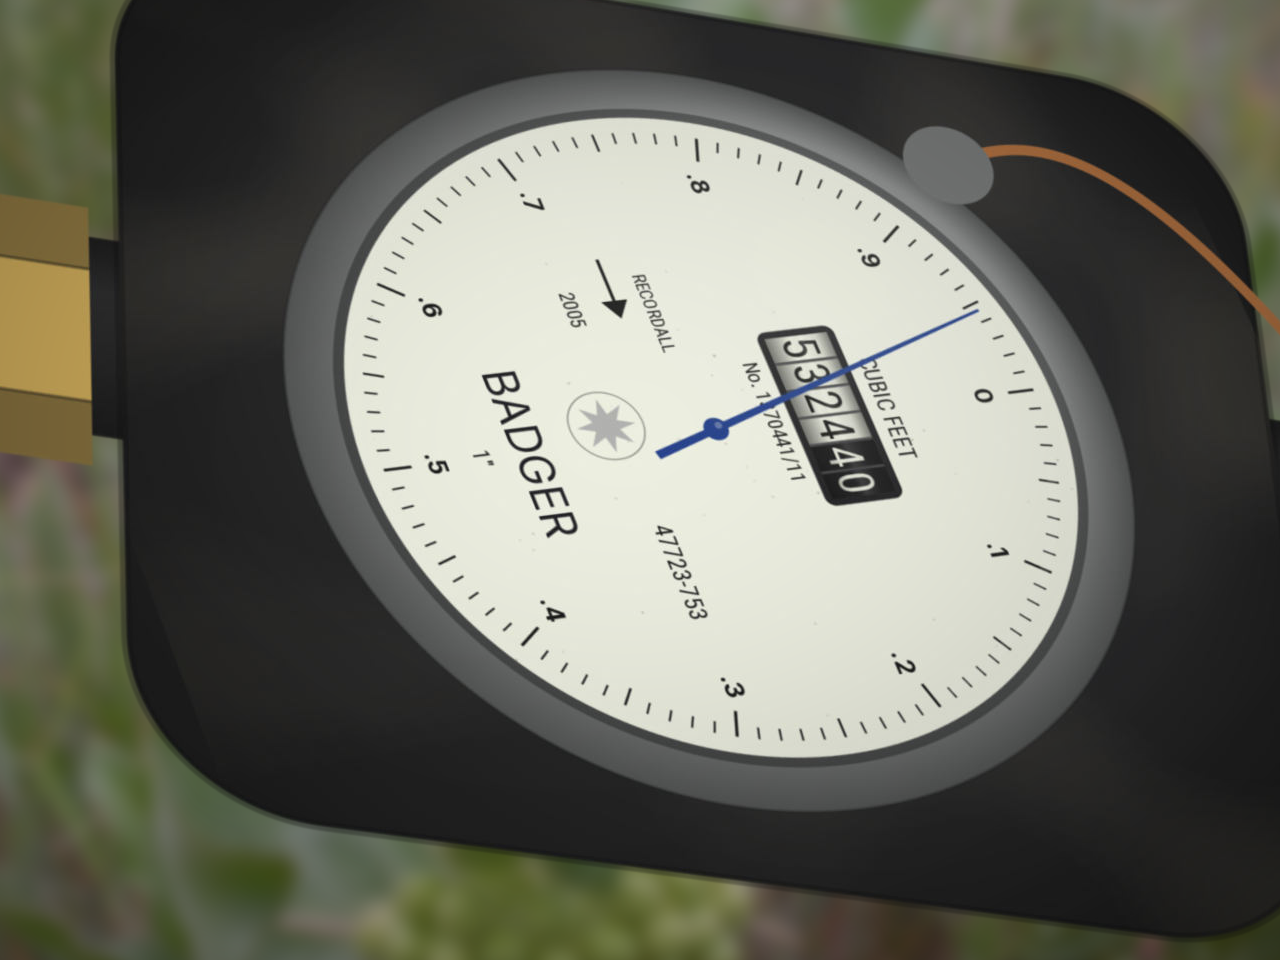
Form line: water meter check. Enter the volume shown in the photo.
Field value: 532439.95 ft³
